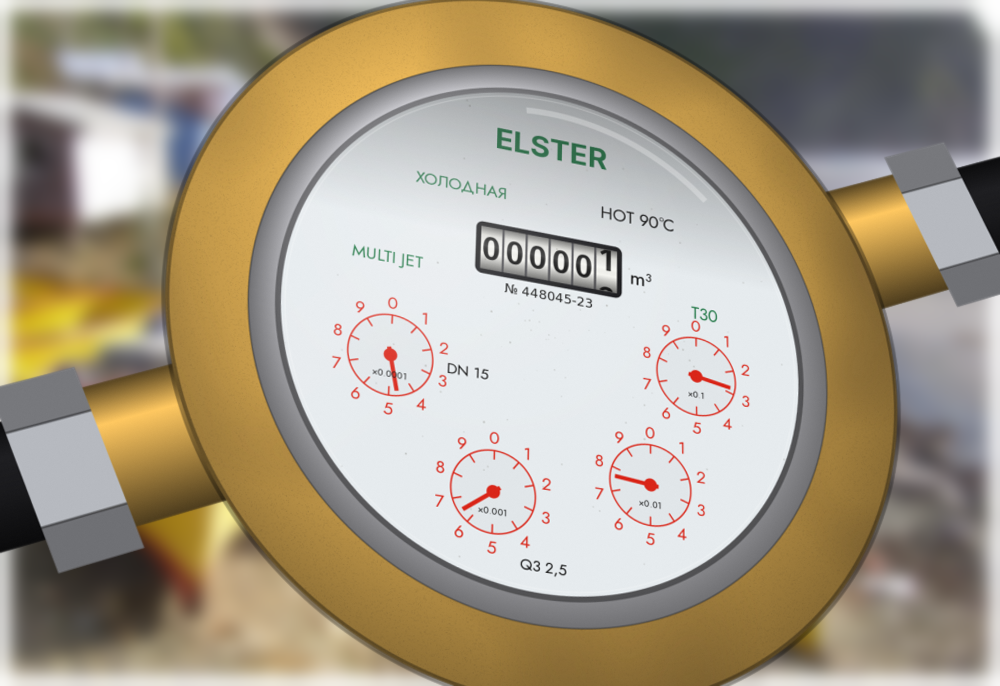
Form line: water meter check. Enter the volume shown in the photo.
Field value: 1.2764 m³
